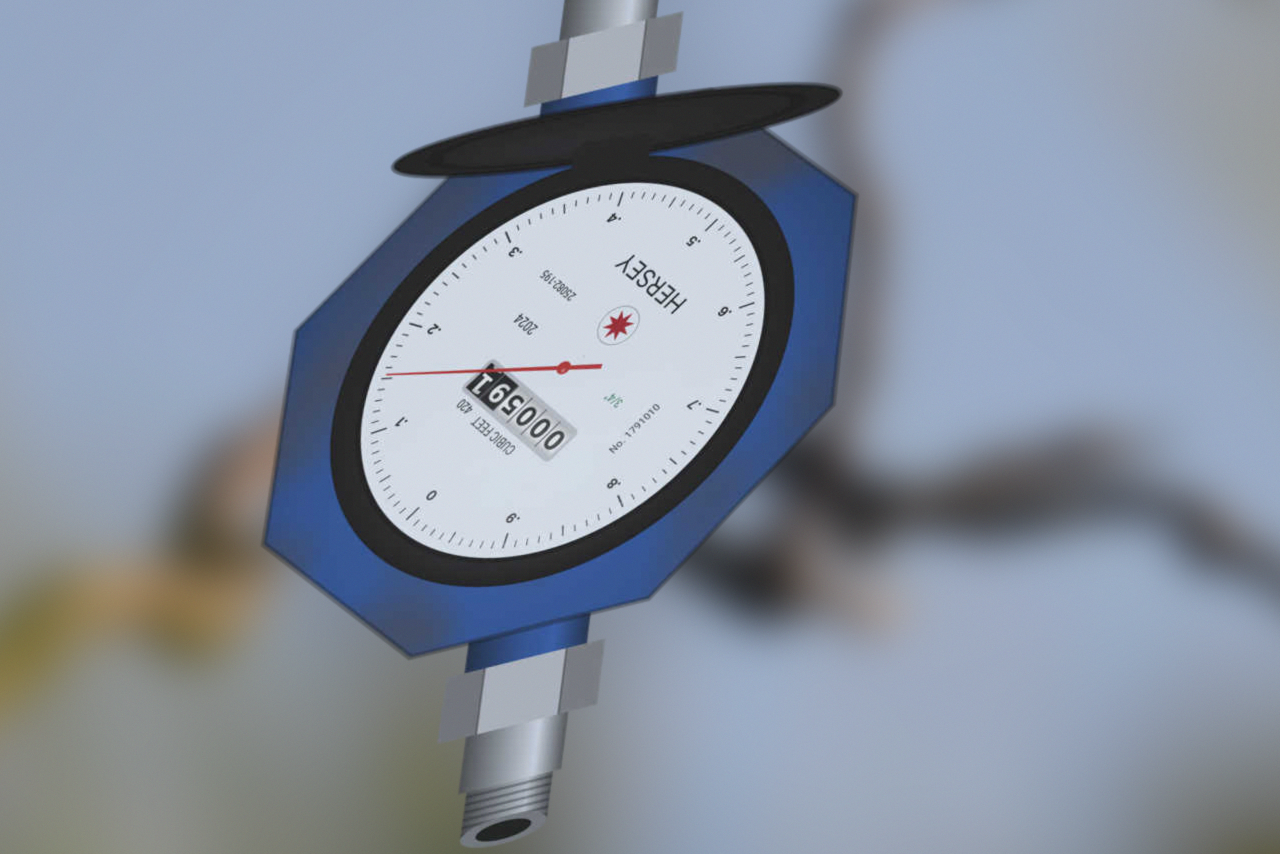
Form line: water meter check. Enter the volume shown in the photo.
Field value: 591.15 ft³
